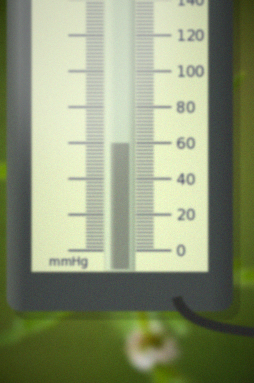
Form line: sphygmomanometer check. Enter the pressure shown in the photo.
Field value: 60 mmHg
